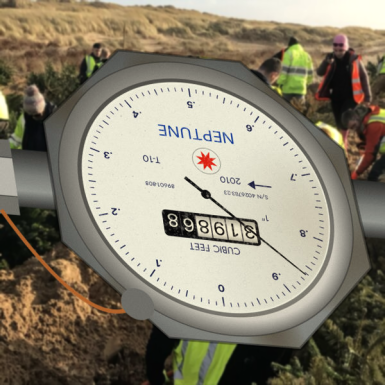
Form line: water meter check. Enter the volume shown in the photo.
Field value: 319867.86 ft³
